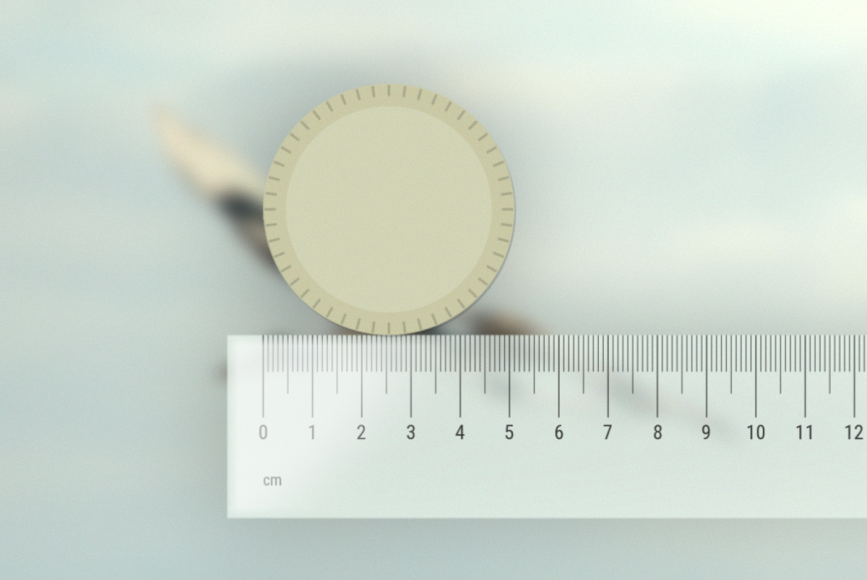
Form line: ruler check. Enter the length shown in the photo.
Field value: 5.1 cm
